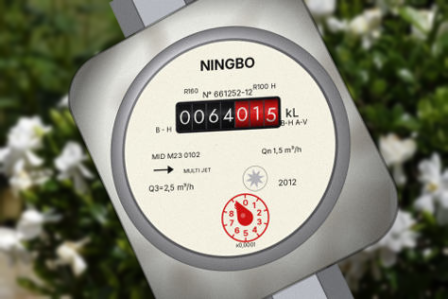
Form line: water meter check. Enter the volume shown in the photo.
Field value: 64.0149 kL
